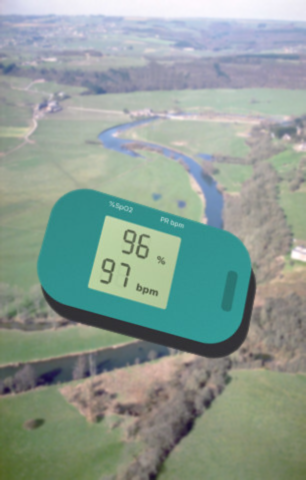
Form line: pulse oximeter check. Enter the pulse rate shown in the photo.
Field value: 97 bpm
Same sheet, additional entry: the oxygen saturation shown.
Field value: 96 %
